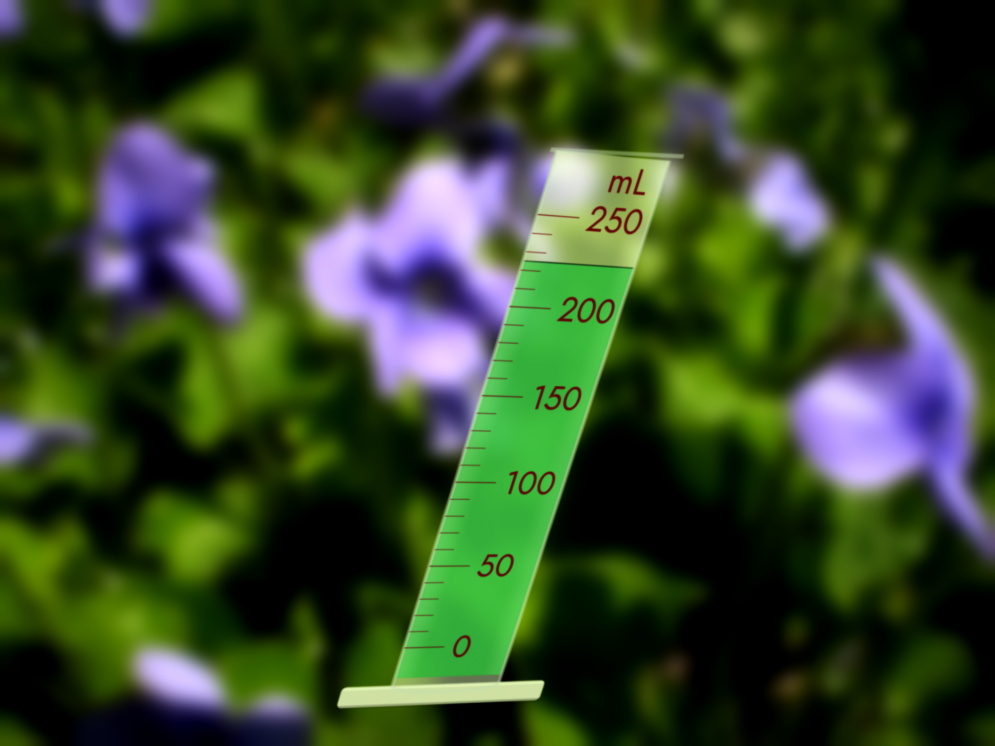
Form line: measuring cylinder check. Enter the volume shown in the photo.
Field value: 225 mL
